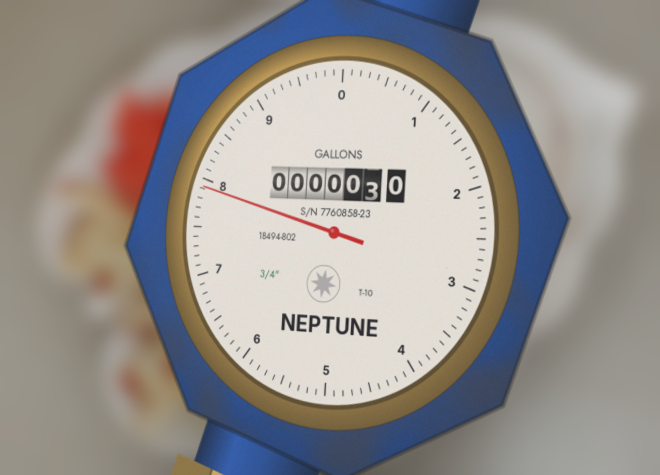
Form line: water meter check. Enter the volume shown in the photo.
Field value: 27.9 gal
